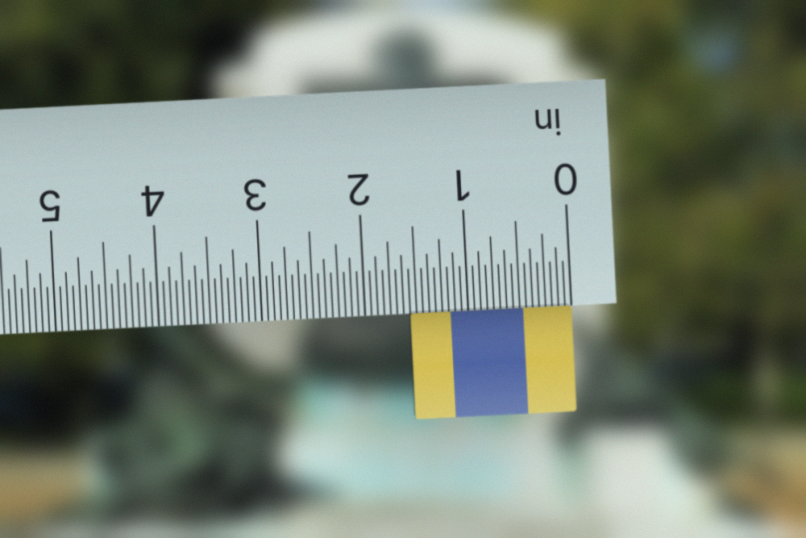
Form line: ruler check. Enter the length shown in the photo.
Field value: 1.5625 in
